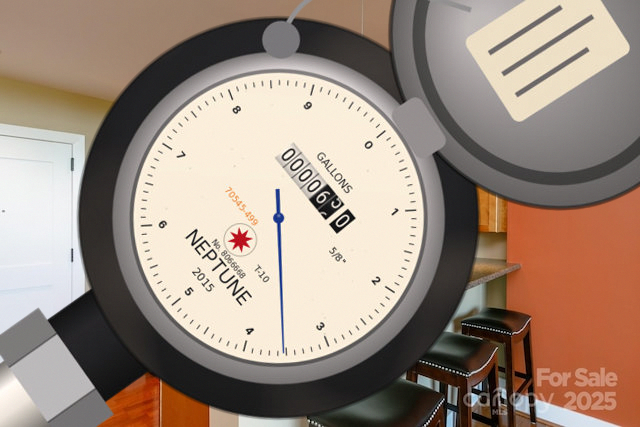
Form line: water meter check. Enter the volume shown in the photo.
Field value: 653.5 gal
